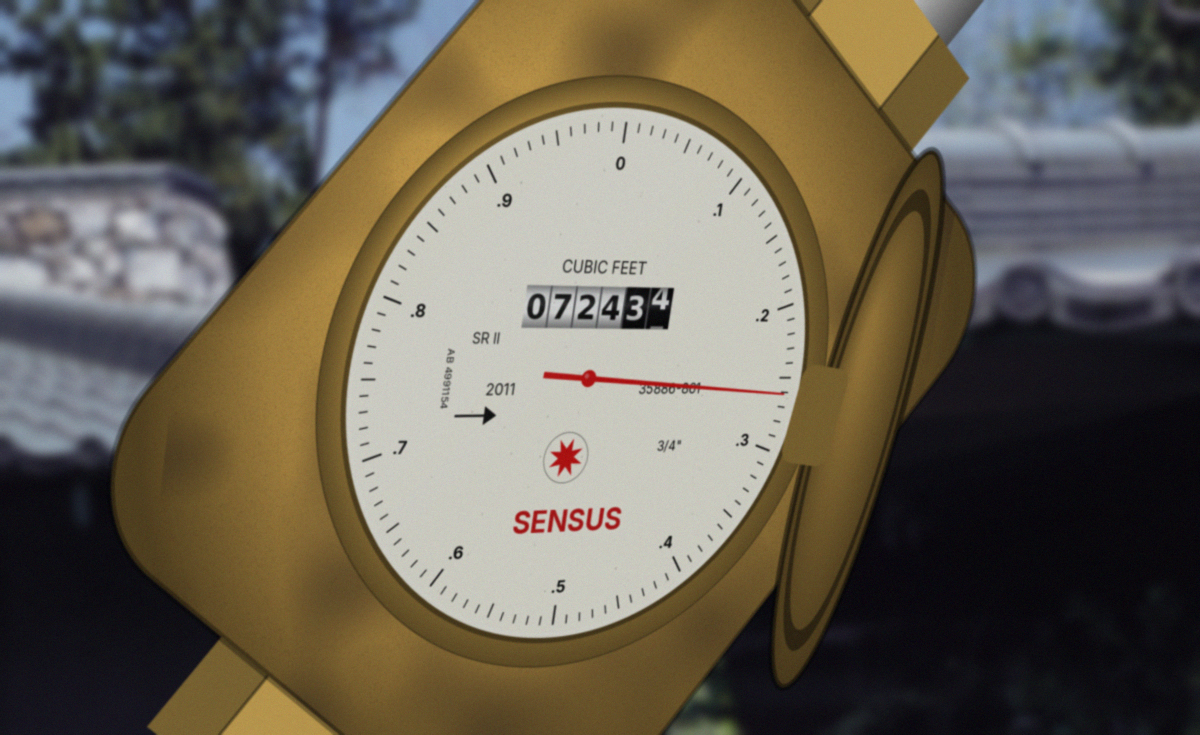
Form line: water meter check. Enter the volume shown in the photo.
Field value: 72434.26 ft³
